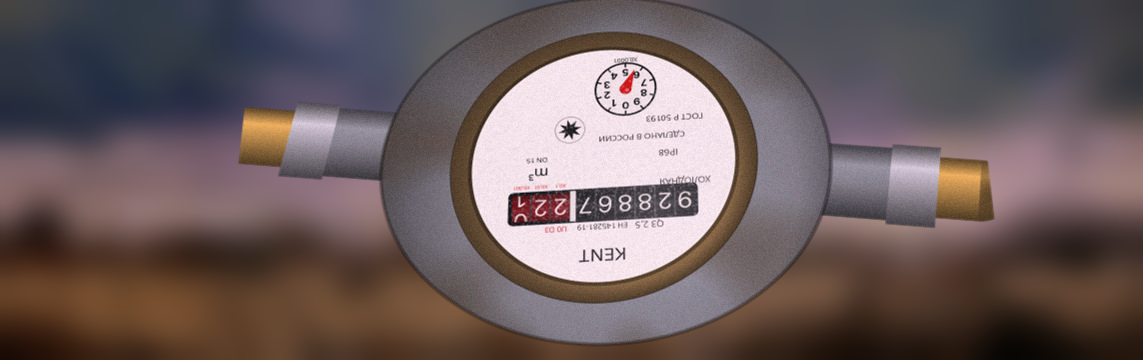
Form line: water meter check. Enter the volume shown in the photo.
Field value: 928867.2205 m³
